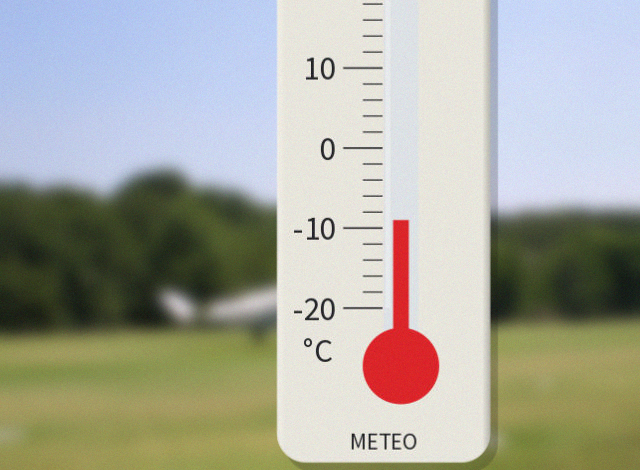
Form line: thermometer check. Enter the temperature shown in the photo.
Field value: -9 °C
